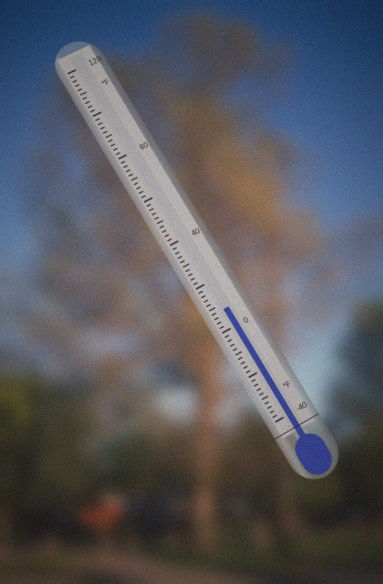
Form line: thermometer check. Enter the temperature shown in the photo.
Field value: 8 °F
